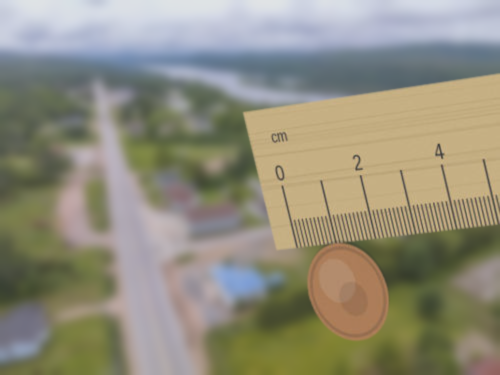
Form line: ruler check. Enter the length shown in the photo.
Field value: 2 cm
